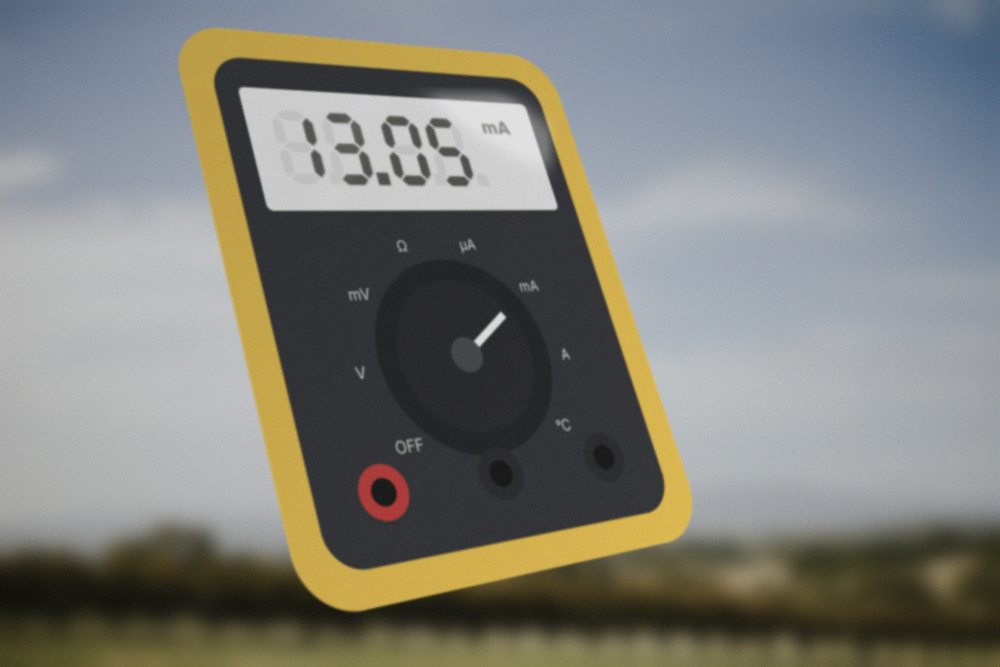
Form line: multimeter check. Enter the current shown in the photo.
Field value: 13.05 mA
